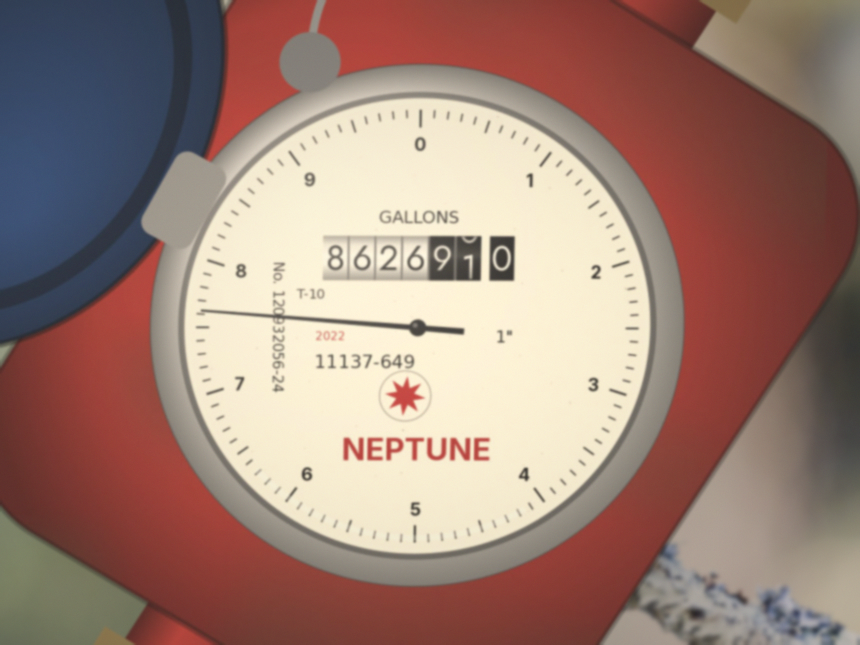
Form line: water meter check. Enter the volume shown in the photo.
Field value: 8626907.6 gal
